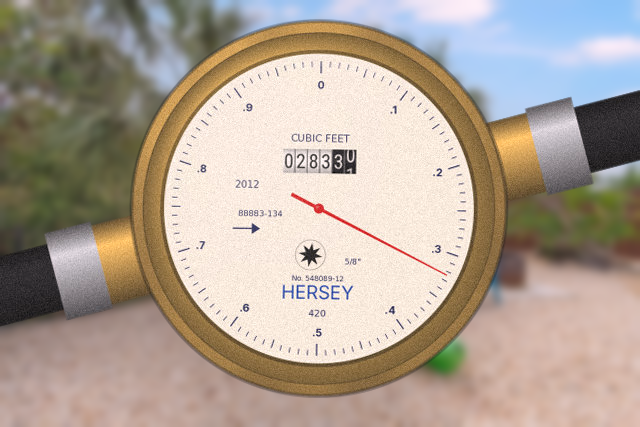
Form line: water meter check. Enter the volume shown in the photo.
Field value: 28330.32 ft³
